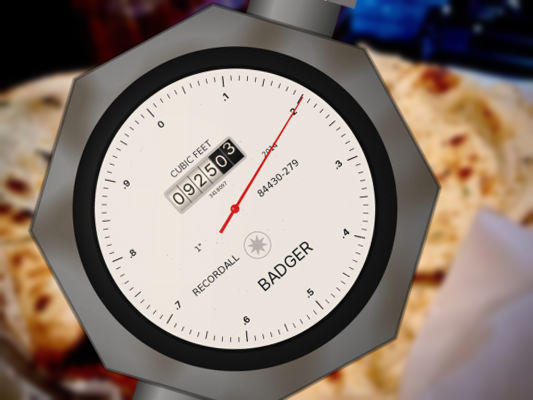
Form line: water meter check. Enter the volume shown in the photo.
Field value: 92503.20 ft³
